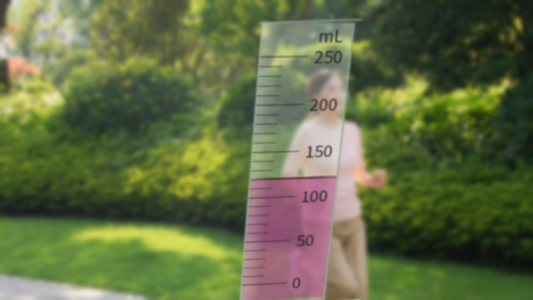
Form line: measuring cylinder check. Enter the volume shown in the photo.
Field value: 120 mL
